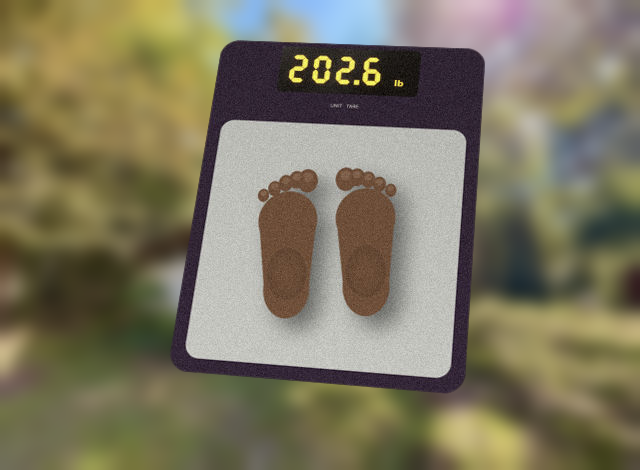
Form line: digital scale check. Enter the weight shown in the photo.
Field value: 202.6 lb
